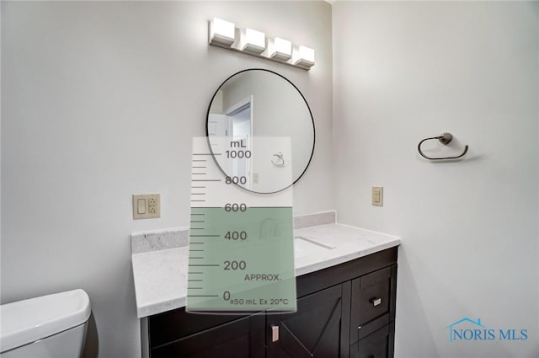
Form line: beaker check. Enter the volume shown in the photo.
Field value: 600 mL
